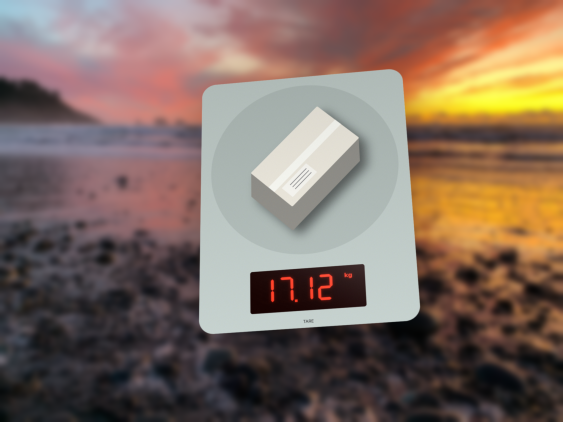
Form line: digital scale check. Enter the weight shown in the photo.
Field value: 17.12 kg
